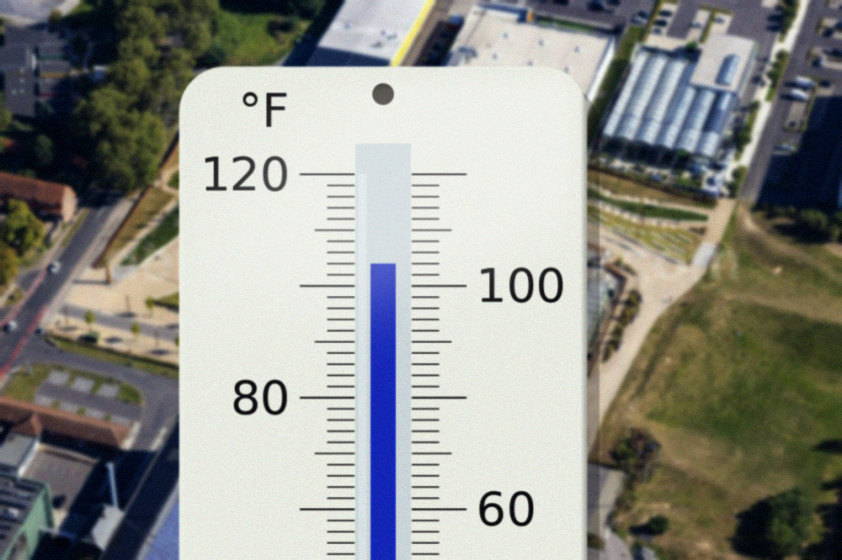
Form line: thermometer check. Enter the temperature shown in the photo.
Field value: 104 °F
